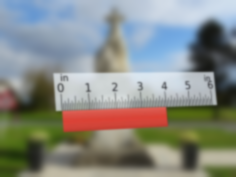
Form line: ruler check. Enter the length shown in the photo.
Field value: 4 in
